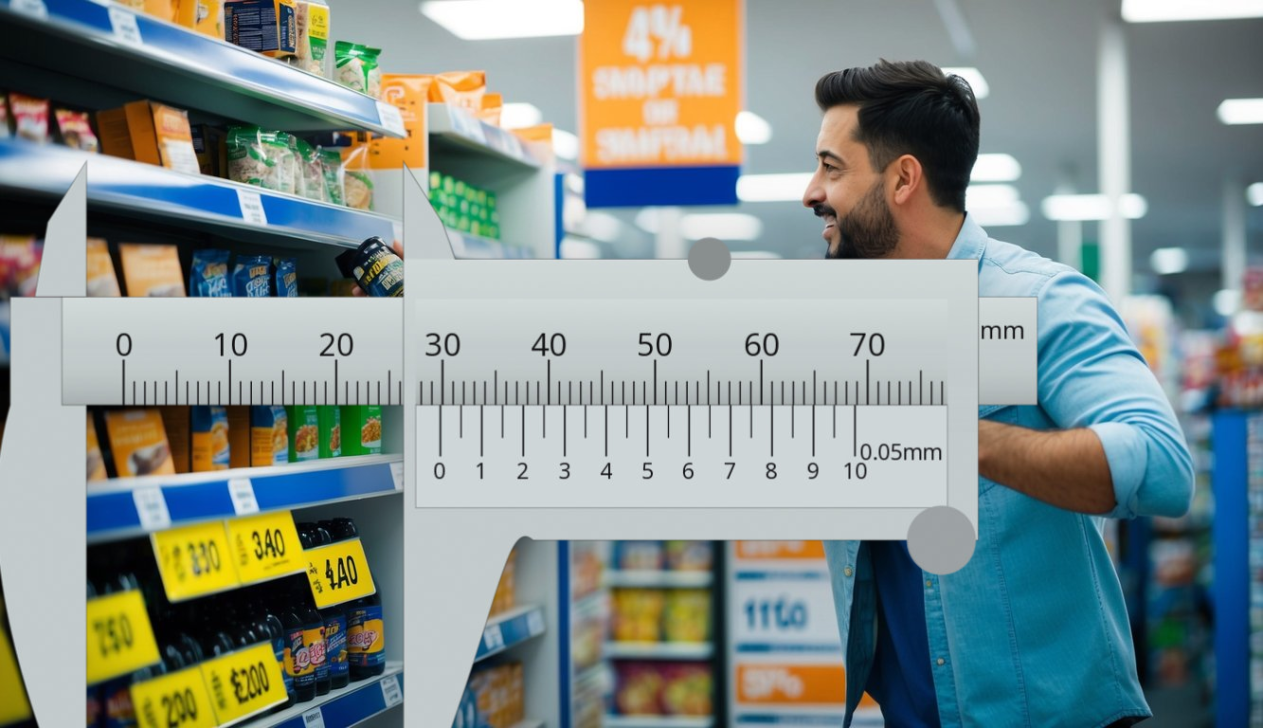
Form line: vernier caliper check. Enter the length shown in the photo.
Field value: 29.8 mm
